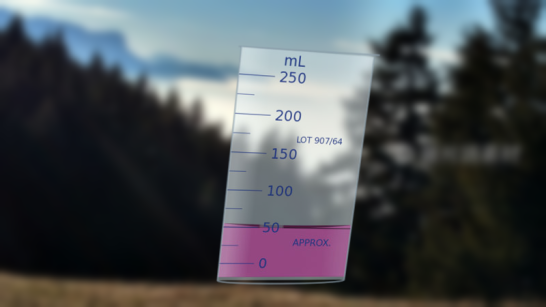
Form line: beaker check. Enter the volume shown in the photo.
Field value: 50 mL
